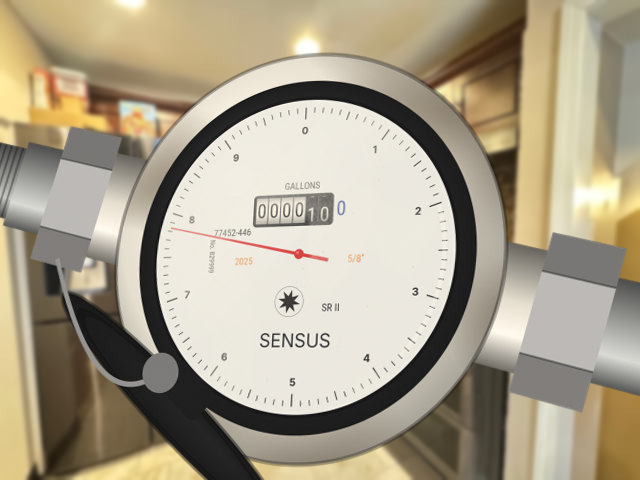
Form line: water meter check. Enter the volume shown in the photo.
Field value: 97.8 gal
